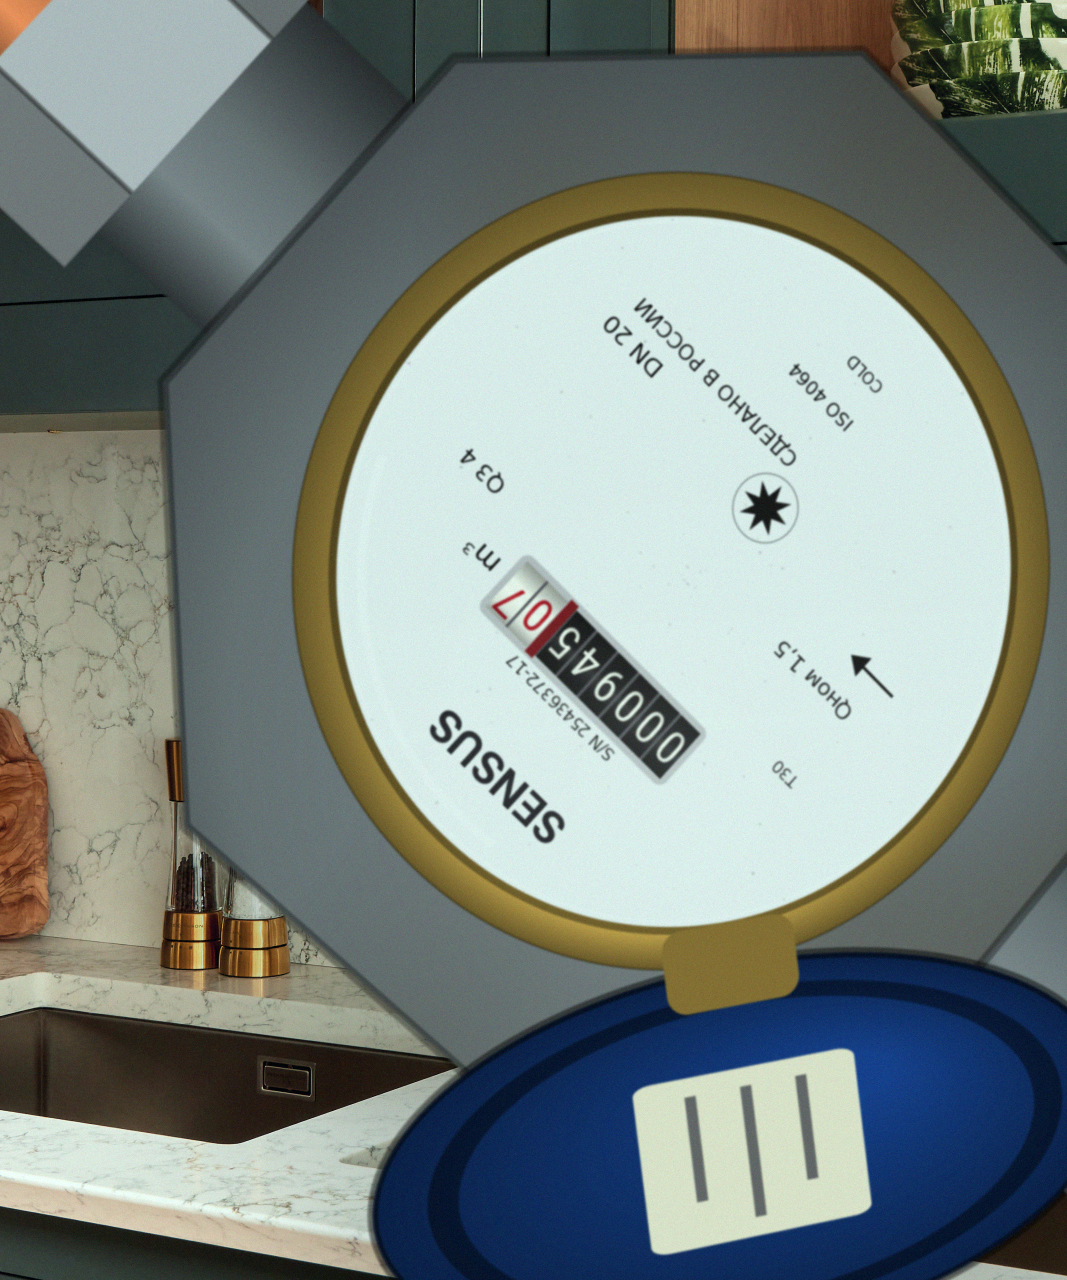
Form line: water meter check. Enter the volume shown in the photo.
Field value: 945.07 m³
